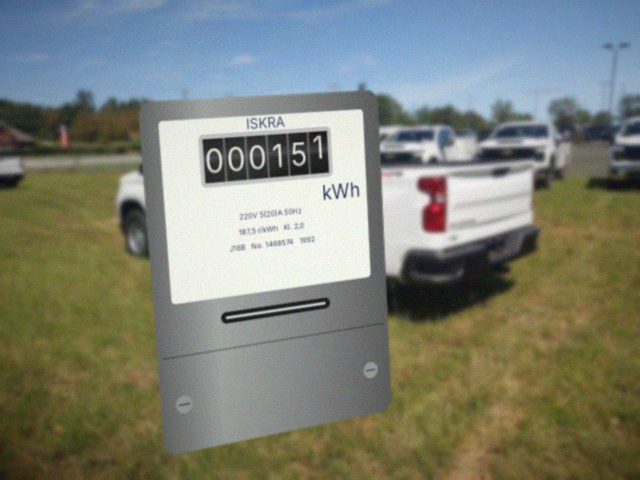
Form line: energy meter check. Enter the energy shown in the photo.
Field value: 151 kWh
